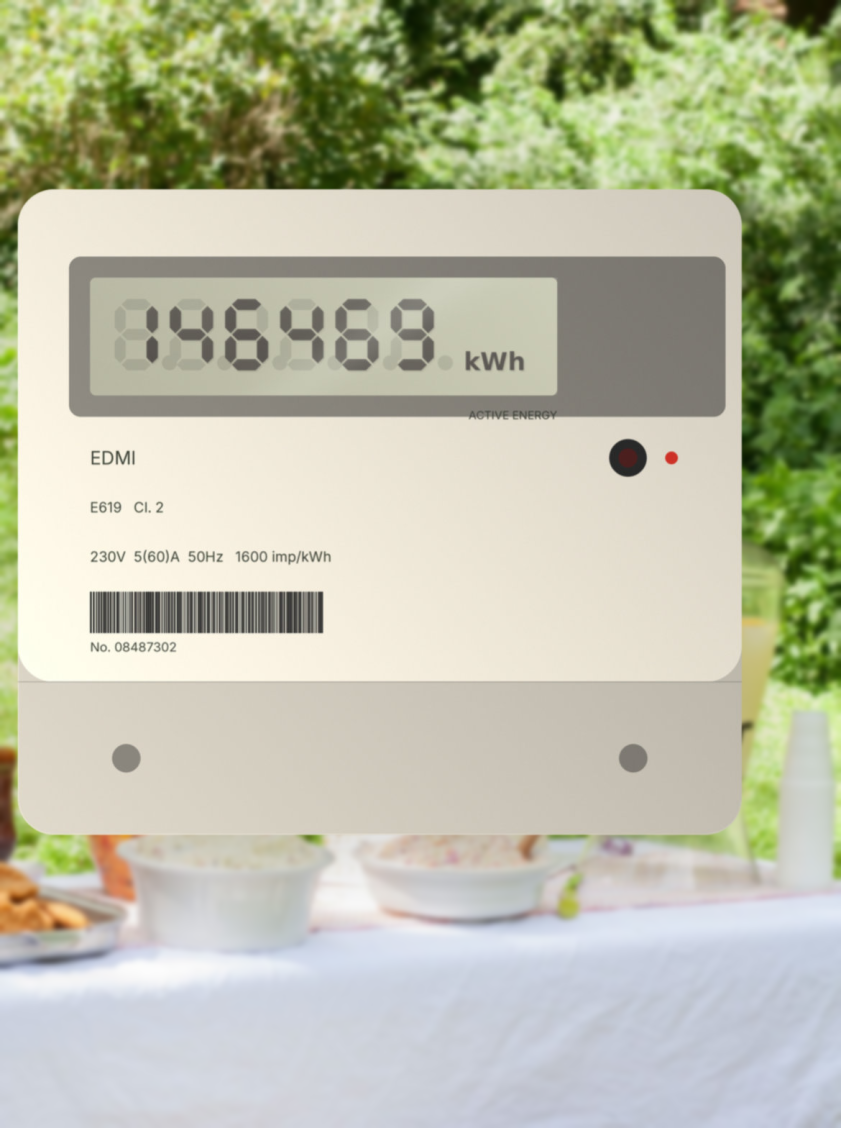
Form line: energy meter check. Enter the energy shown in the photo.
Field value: 146469 kWh
